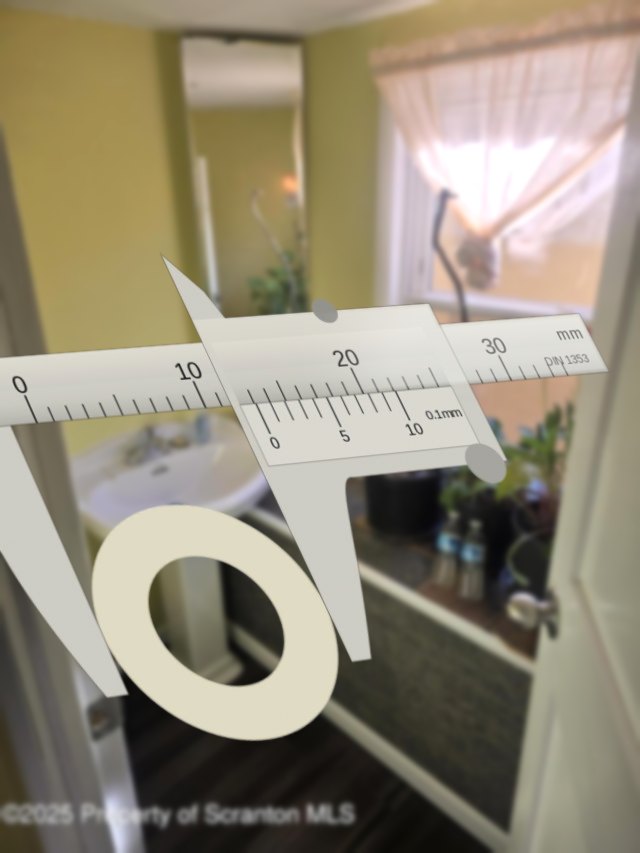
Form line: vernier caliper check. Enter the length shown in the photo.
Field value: 13.1 mm
